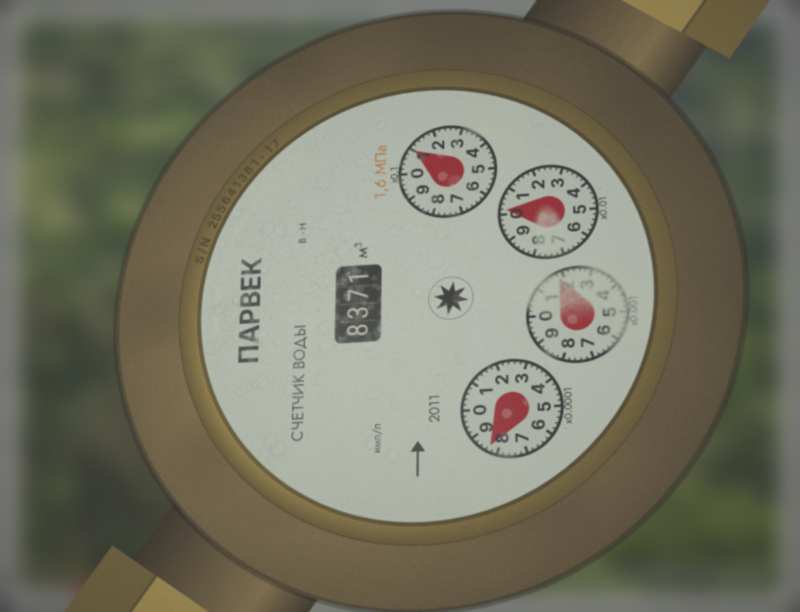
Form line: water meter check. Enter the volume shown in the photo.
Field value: 8371.1018 m³
